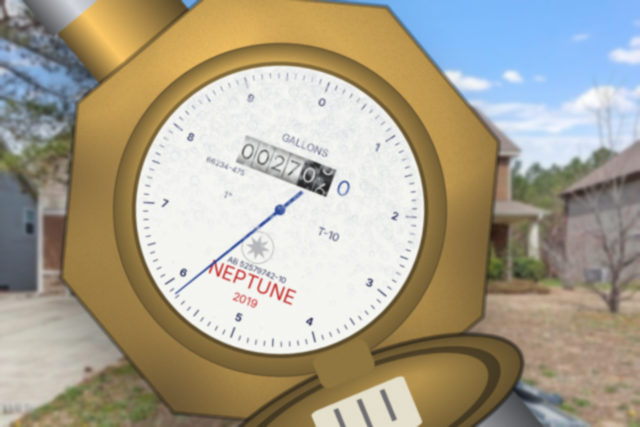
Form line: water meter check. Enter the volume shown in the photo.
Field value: 27055.8 gal
